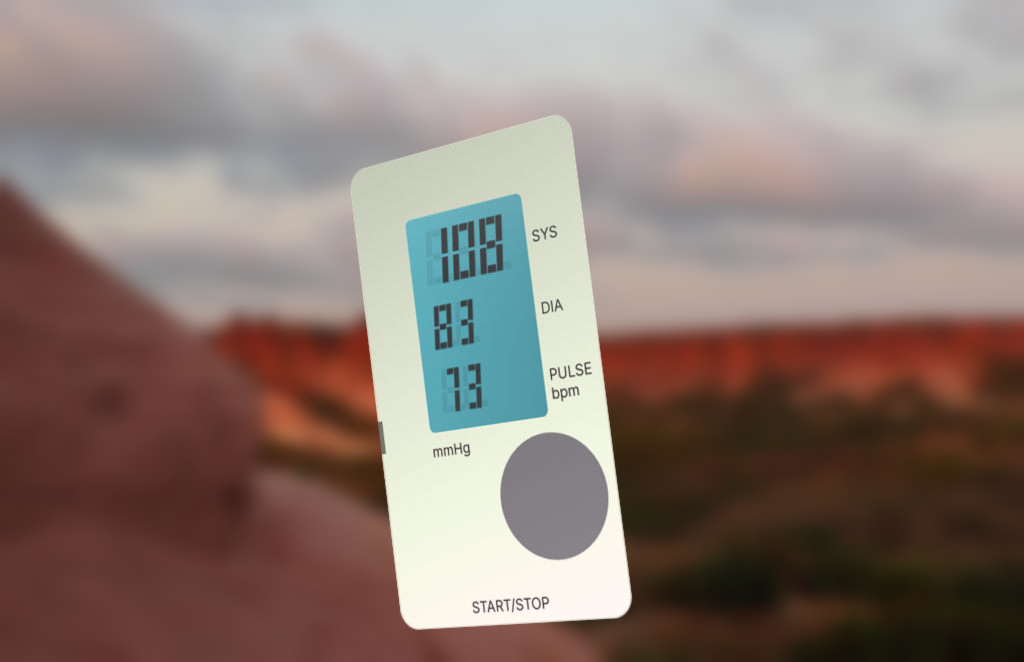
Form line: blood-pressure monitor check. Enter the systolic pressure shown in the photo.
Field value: 108 mmHg
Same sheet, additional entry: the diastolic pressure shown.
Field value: 83 mmHg
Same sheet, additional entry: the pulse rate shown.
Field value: 73 bpm
